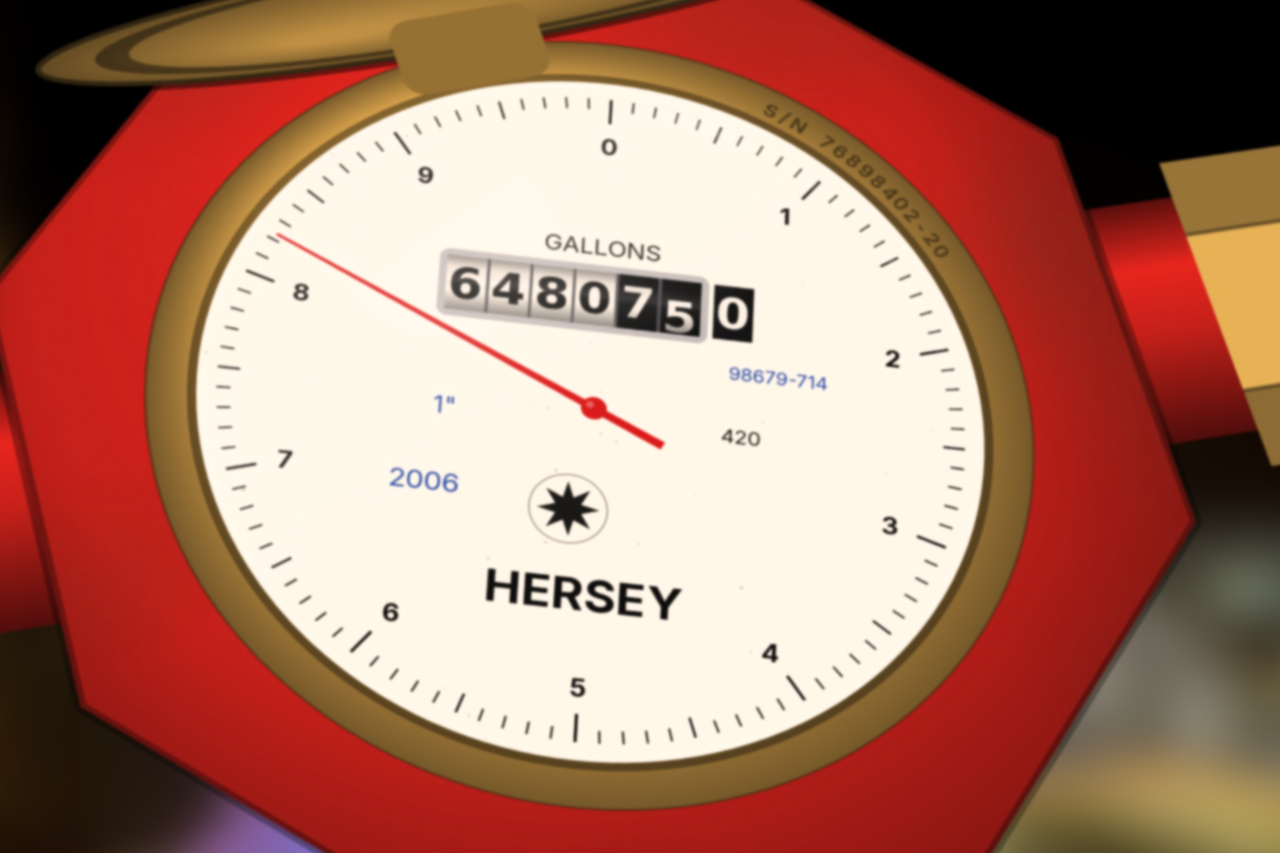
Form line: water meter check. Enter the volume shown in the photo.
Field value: 6480748.2 gal
